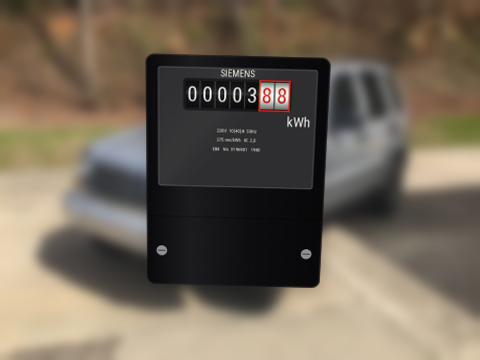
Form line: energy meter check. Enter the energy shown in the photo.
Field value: 3.88 kWh
